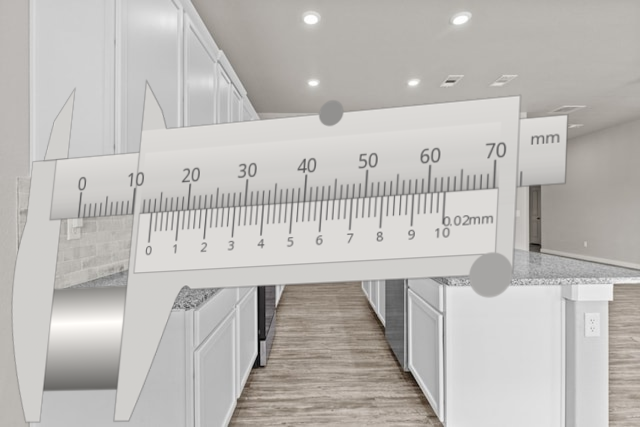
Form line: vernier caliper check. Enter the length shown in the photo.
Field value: 13.5 mm
